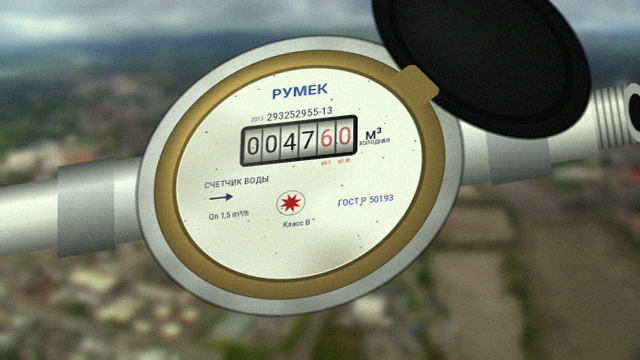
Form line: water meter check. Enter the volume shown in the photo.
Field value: 47.60 m³
